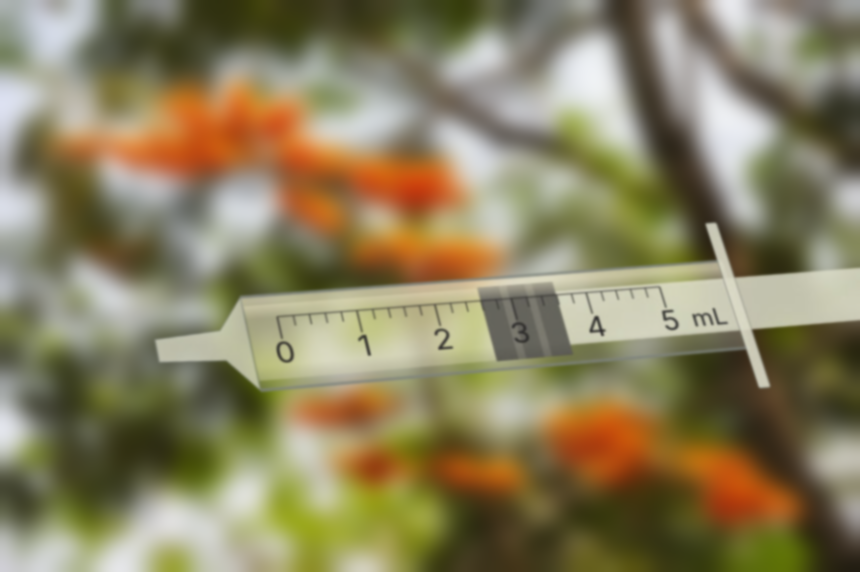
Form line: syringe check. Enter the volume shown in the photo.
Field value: 2.6 mL
